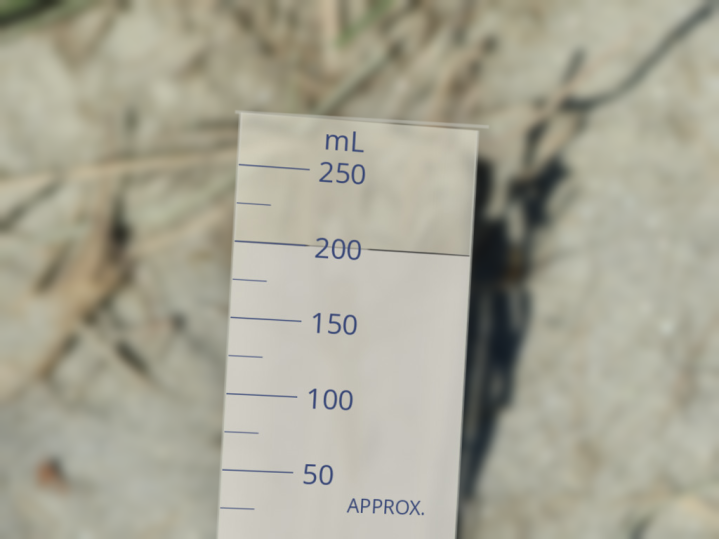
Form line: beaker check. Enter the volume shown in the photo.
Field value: 200 mL
